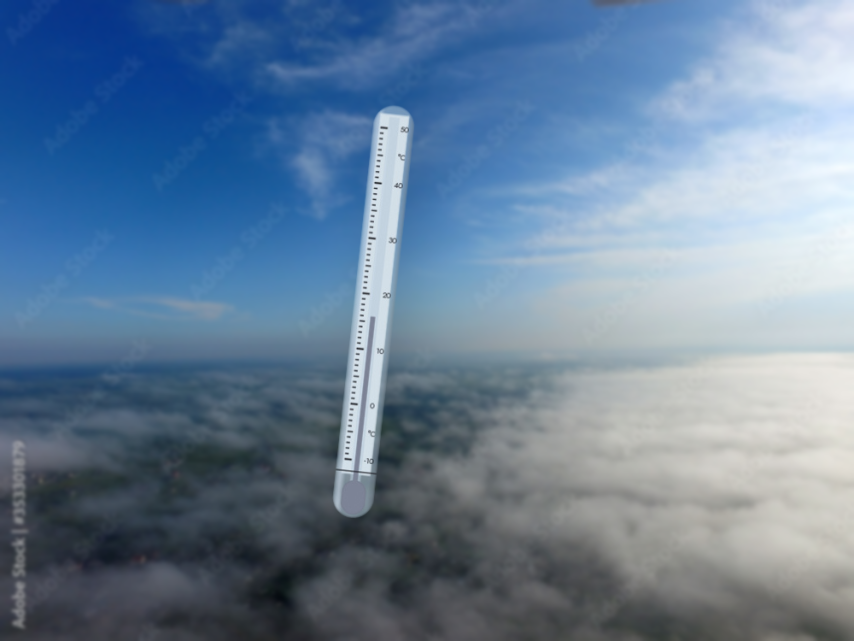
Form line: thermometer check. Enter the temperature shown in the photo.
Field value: 16 °C
